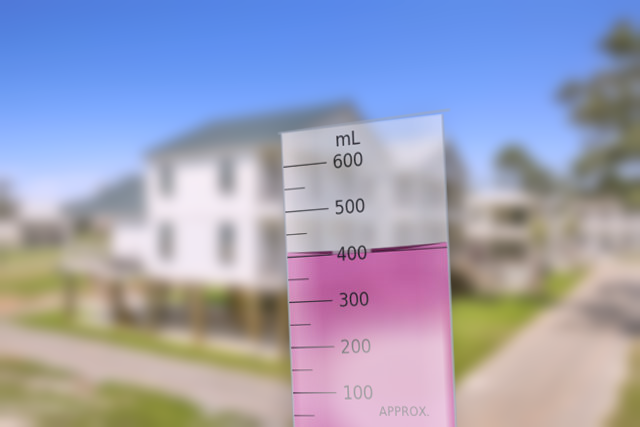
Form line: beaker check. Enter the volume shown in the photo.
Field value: 400 mL
